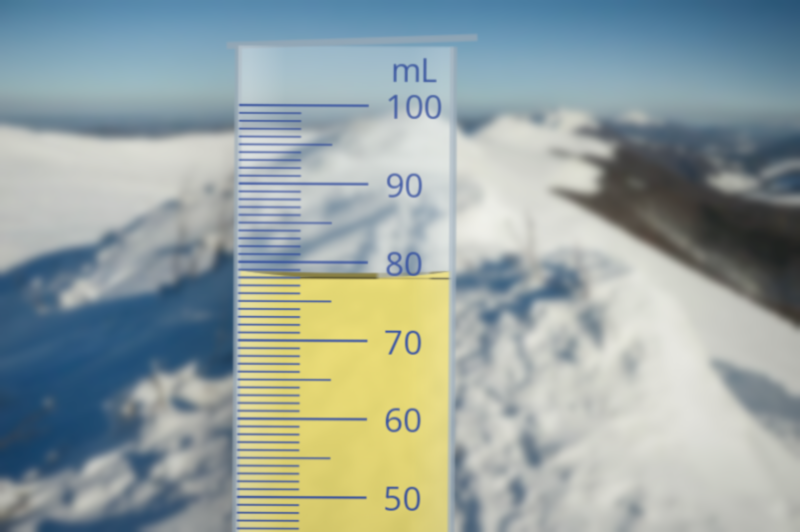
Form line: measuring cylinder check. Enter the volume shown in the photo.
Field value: 78 mL
